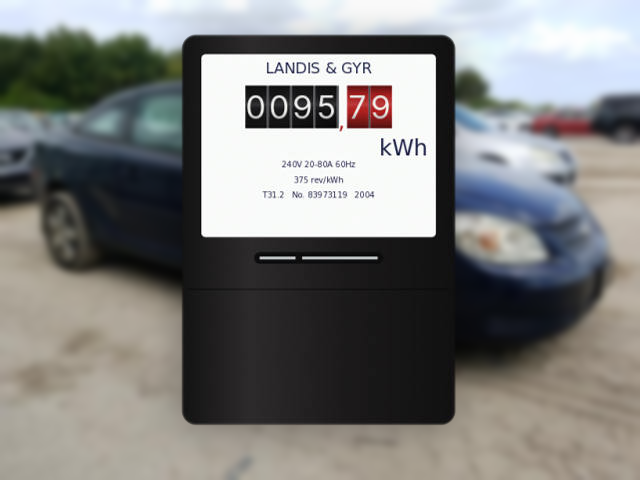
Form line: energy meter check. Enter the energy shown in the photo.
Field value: 95.79 kWh
